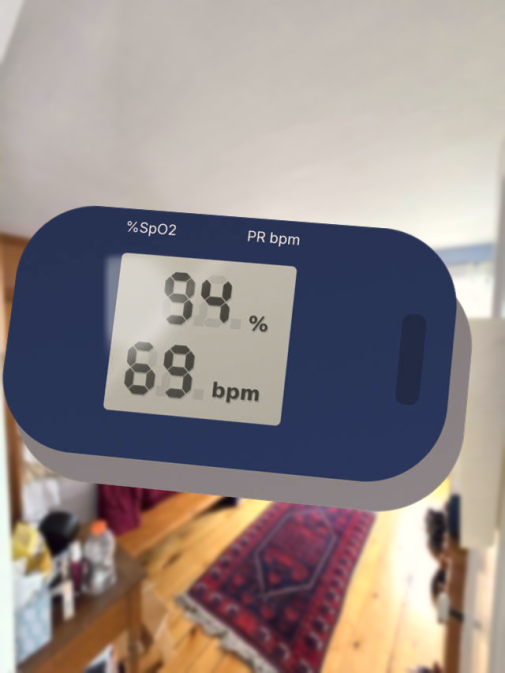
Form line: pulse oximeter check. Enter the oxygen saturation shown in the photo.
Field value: 94 %
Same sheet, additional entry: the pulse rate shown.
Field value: 69 bpm
